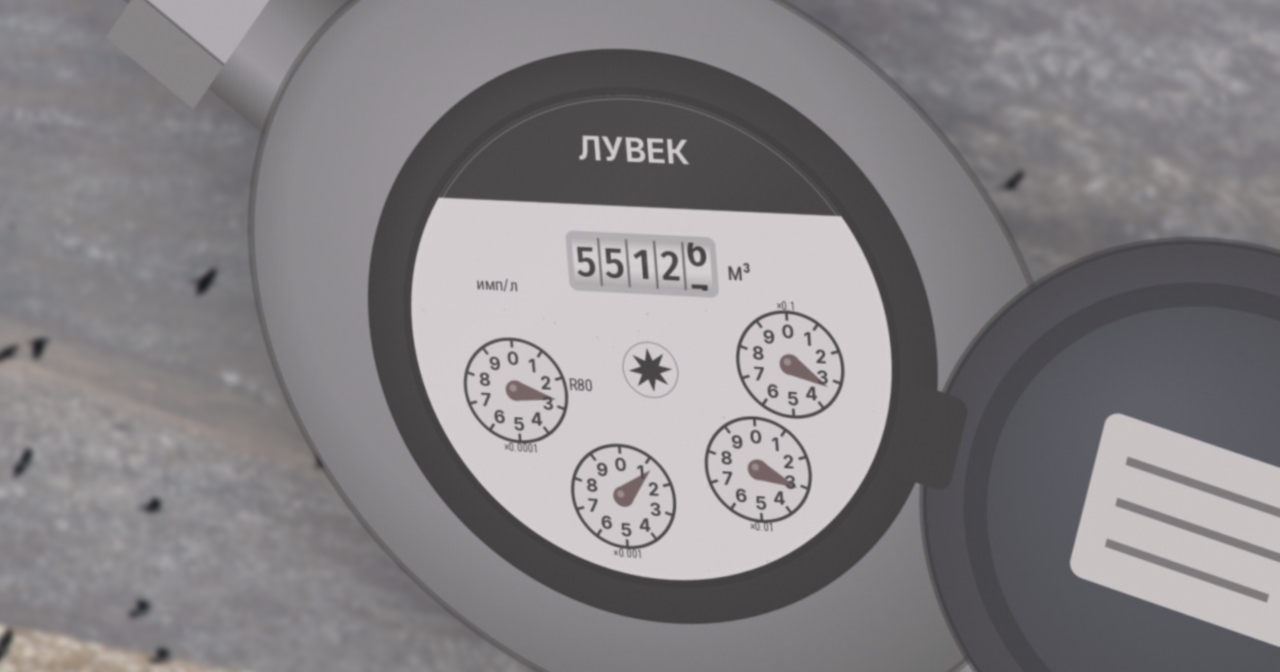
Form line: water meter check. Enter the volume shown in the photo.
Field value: 55126.3312 m³
